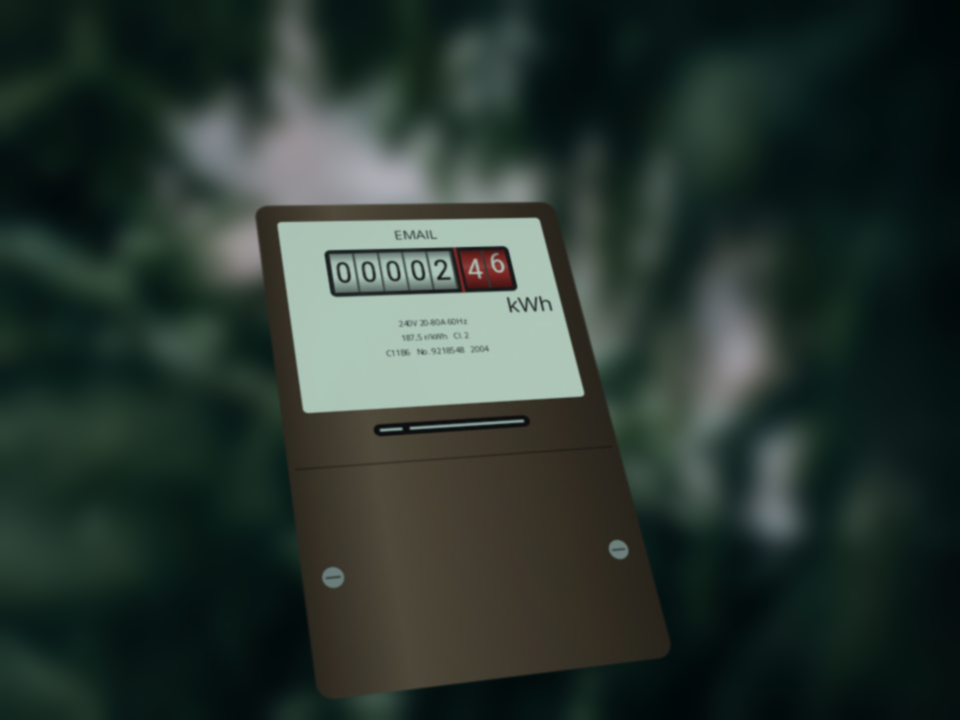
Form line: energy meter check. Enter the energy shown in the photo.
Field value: 2.46 kWh
